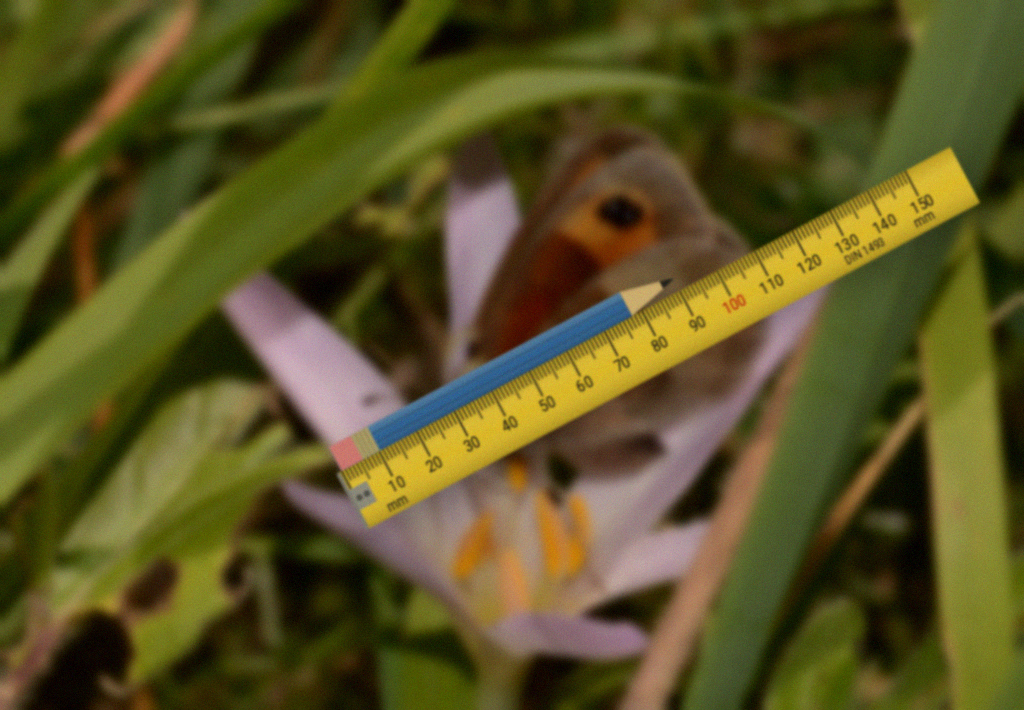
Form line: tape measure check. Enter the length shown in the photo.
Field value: 90 mm
